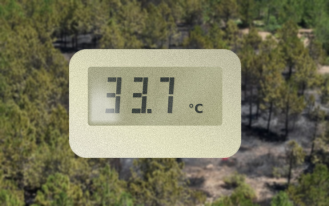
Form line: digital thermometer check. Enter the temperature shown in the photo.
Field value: 33.7 °C
